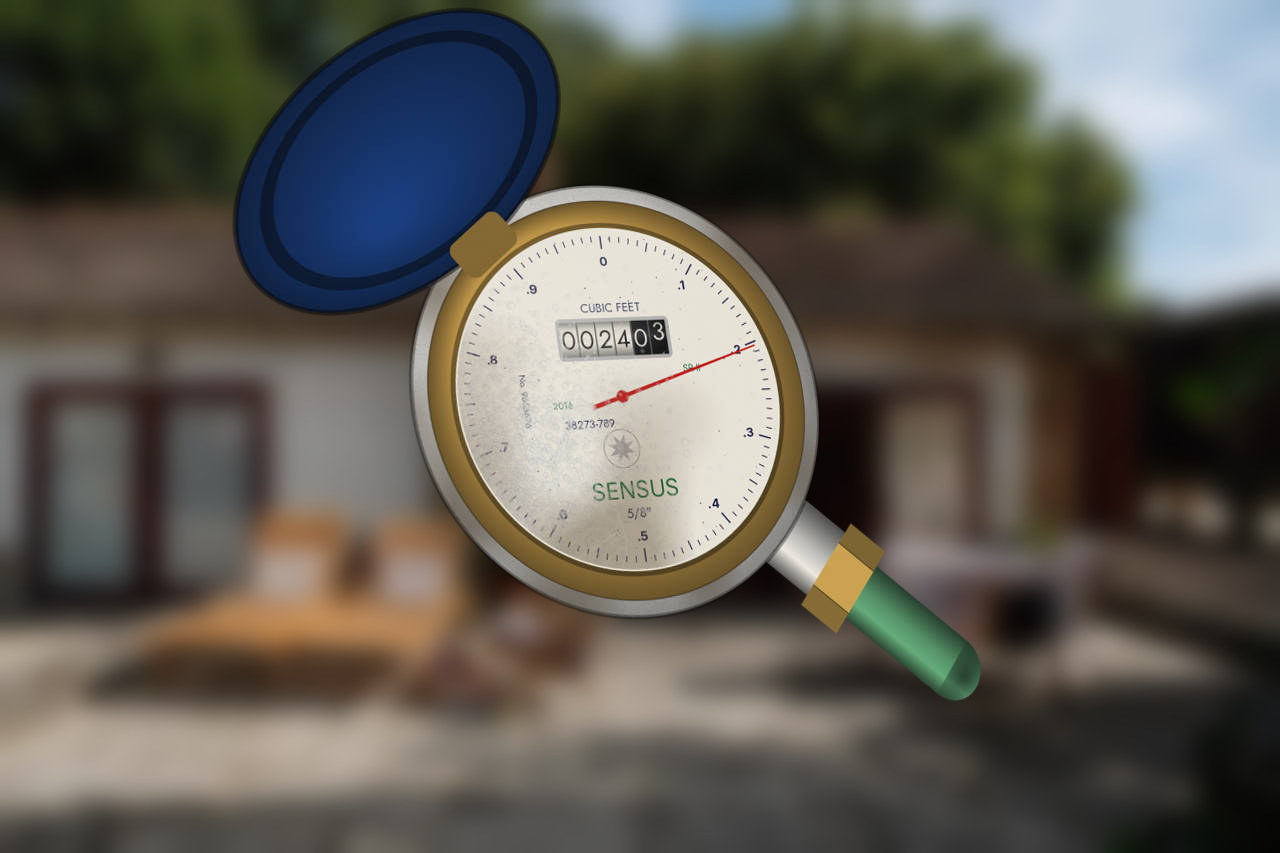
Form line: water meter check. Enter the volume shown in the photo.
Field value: 2403.20 ft³
